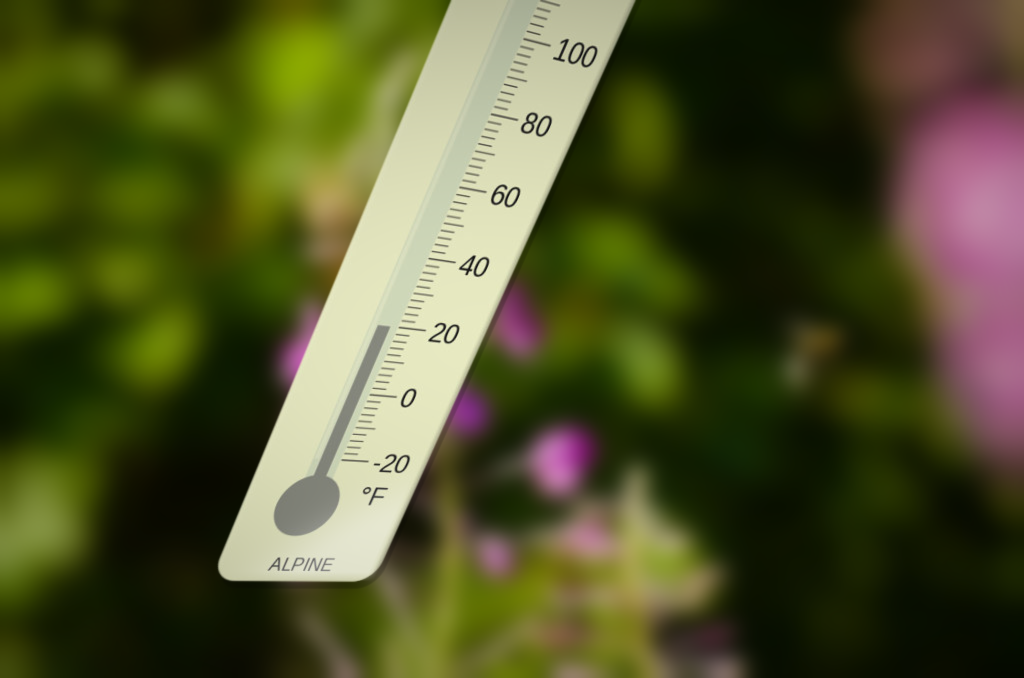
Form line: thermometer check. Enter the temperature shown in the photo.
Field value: 20 °F
